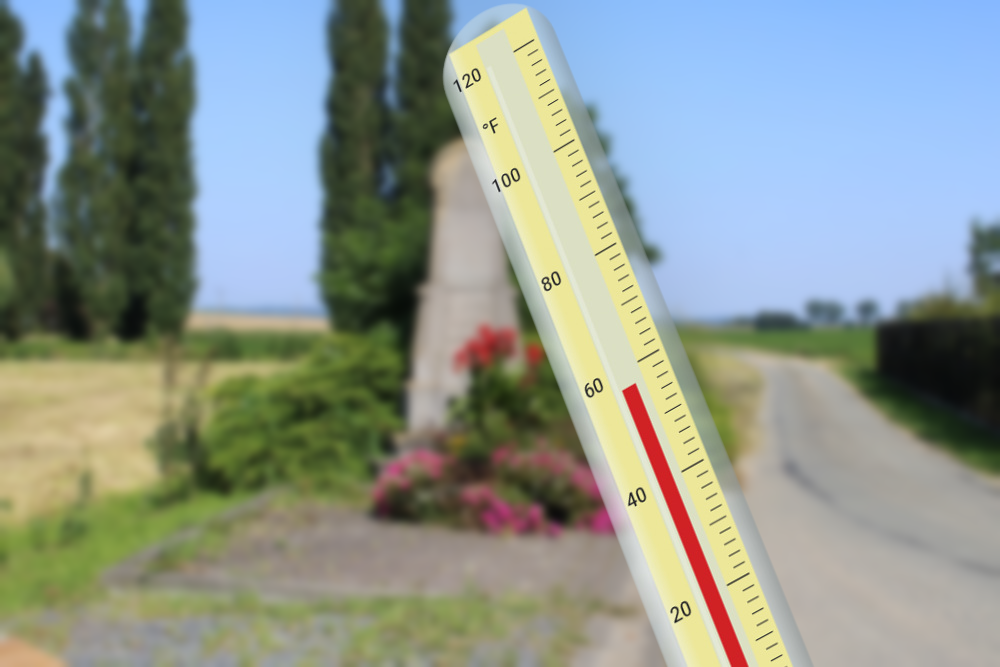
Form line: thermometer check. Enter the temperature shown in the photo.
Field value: 57 °F
